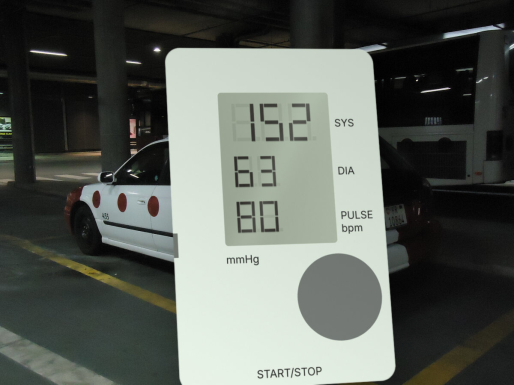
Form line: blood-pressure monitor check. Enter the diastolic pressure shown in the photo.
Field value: 63 mmHg
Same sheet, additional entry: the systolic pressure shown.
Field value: 152 mmHg
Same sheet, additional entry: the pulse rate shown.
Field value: 80 bpm
